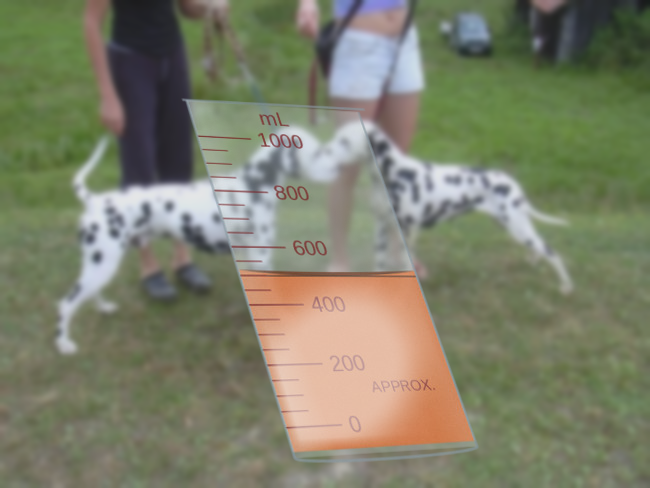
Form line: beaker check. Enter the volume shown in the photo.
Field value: 500 mL
